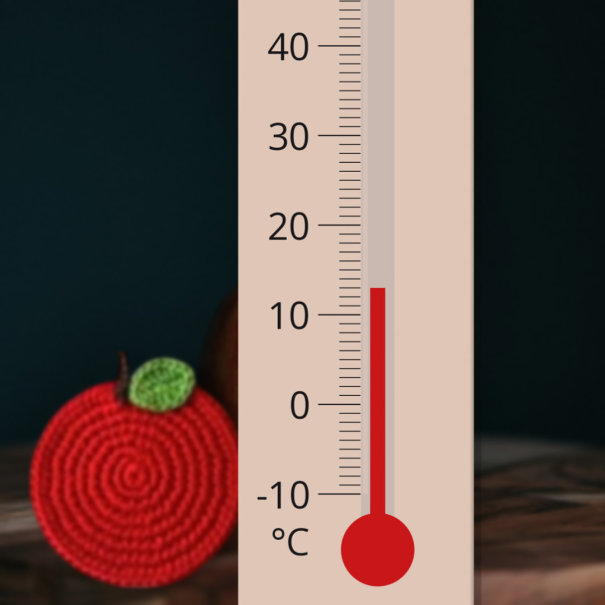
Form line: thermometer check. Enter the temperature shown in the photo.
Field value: 13 °C
